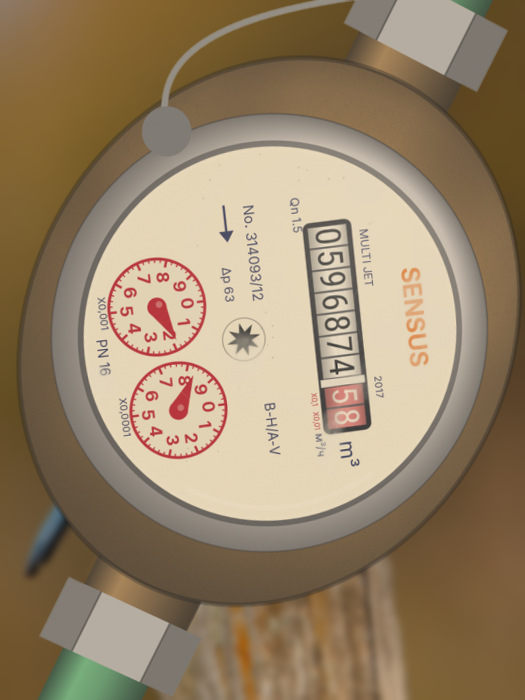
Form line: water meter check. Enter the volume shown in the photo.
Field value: 596874.5818 m³
